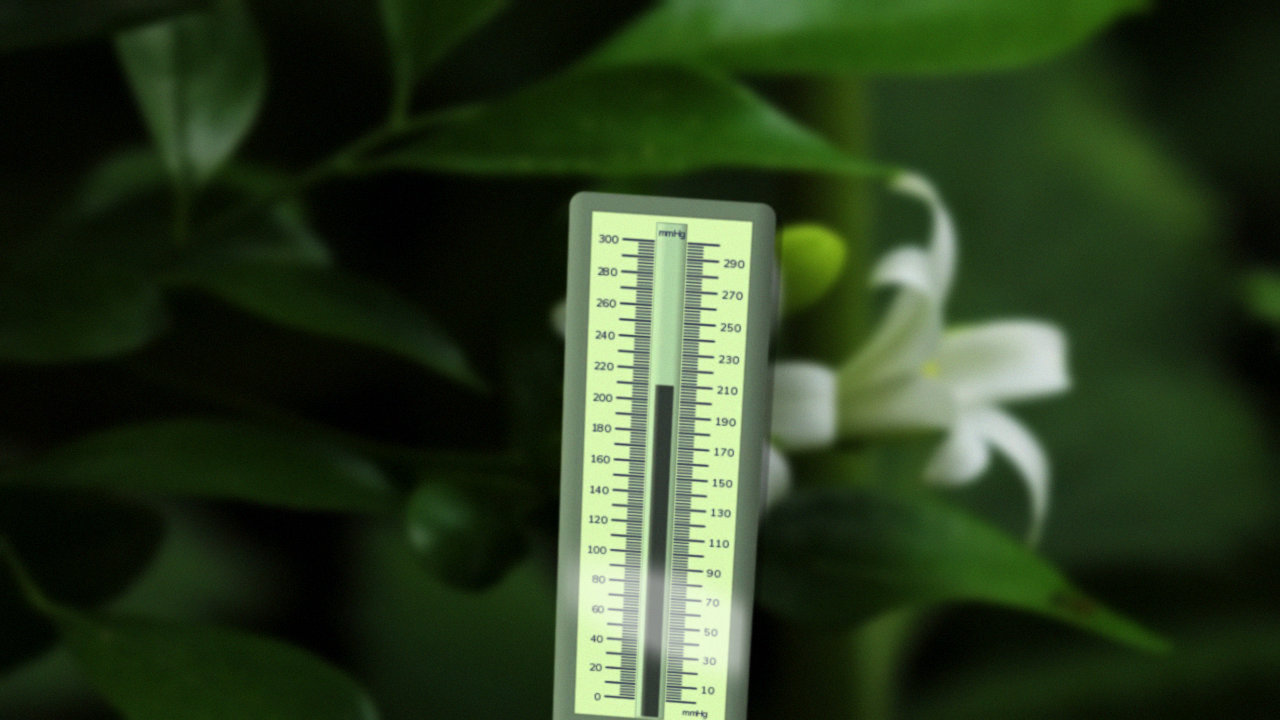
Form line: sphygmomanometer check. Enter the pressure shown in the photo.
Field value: 210 mmHg
